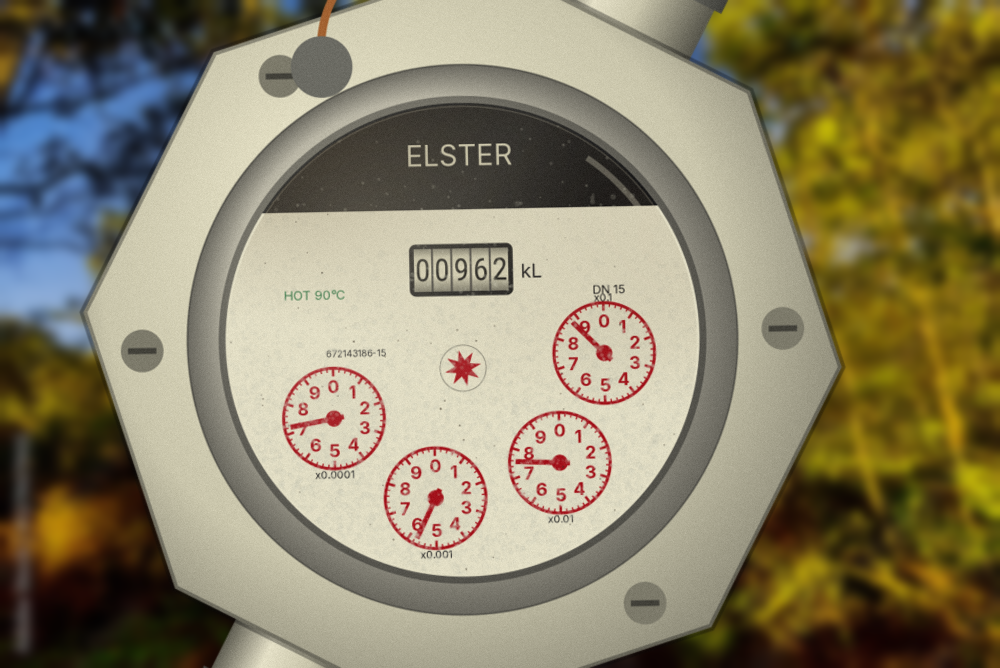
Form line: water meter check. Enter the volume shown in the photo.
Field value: 962.8757 kL
